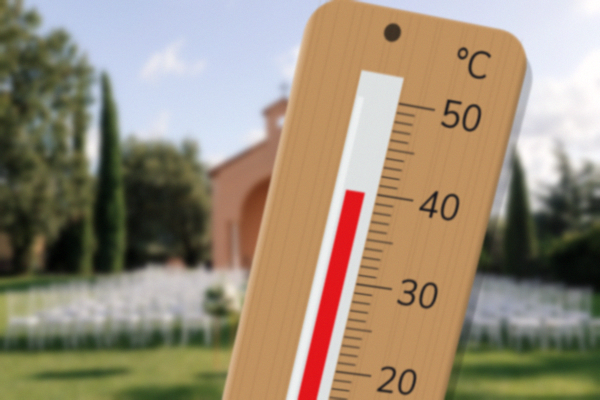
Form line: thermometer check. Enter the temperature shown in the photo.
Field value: 40 °C
